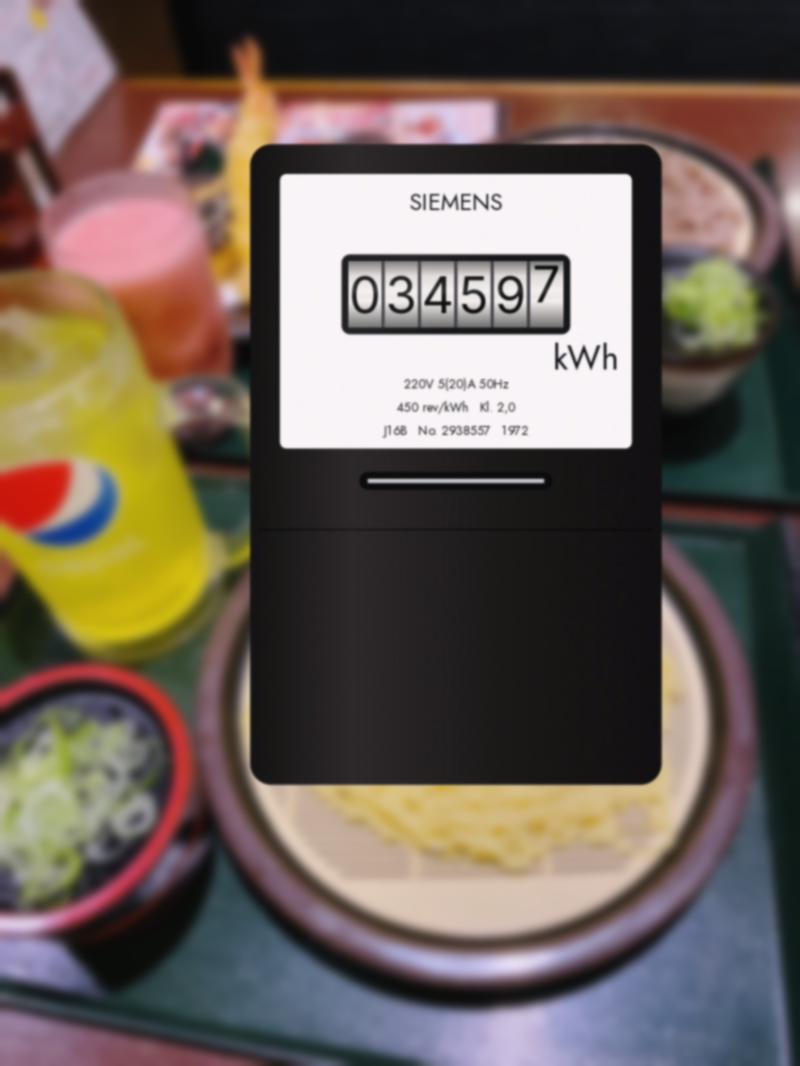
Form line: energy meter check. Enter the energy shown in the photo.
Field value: 34597 kWh
